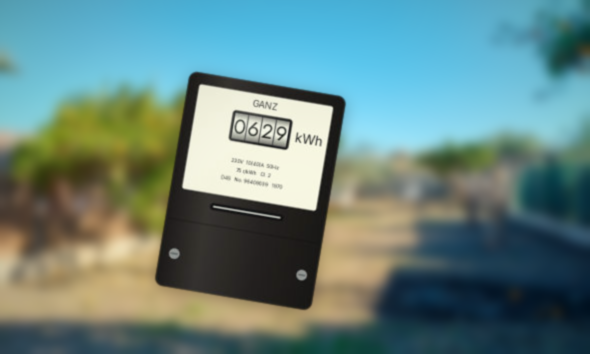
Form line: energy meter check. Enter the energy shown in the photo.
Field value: 629 kWh
